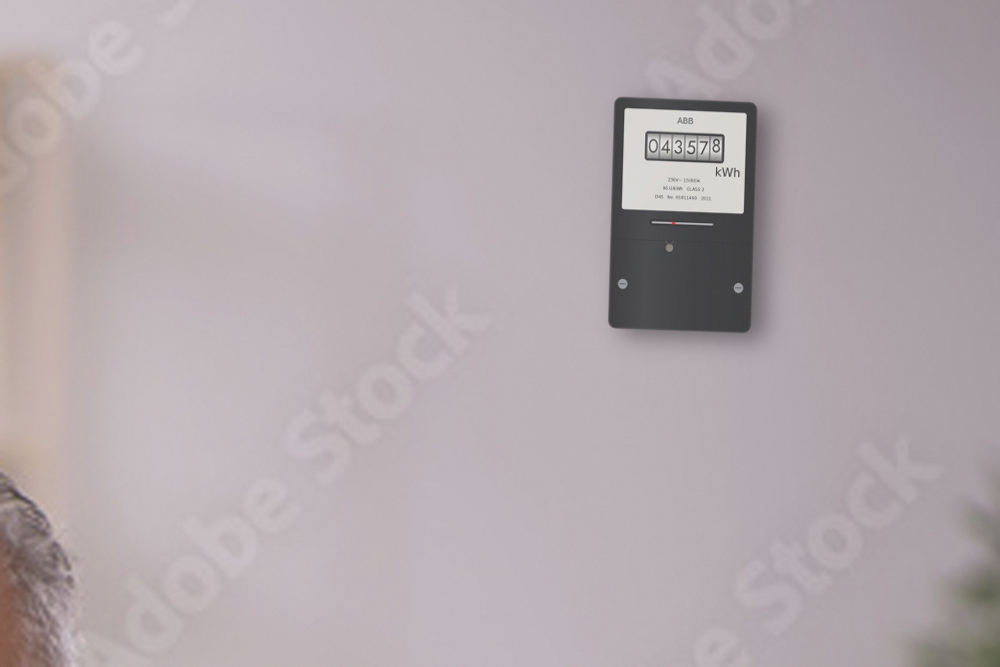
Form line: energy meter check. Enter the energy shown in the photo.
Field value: 43578 kWh
